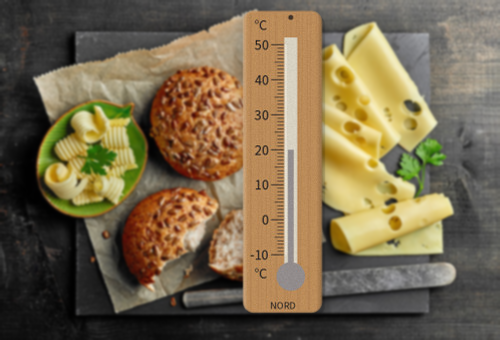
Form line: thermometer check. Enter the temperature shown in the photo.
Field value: 20 °C
